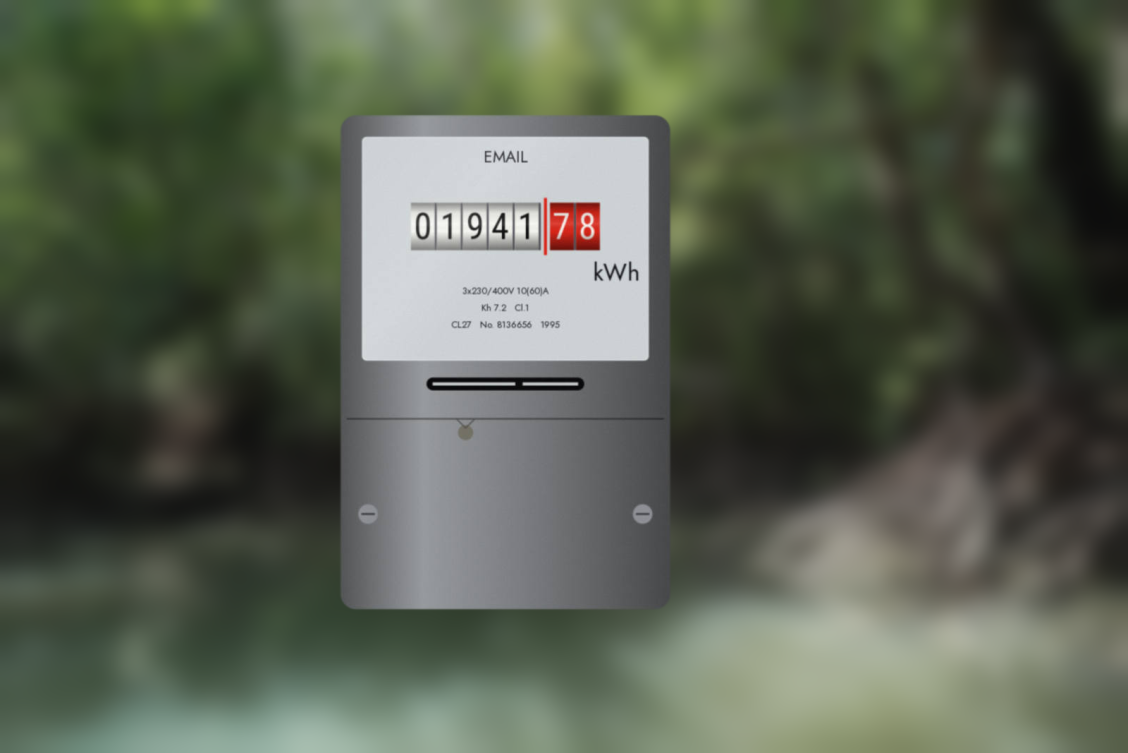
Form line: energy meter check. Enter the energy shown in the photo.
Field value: 1941.78 kWh
